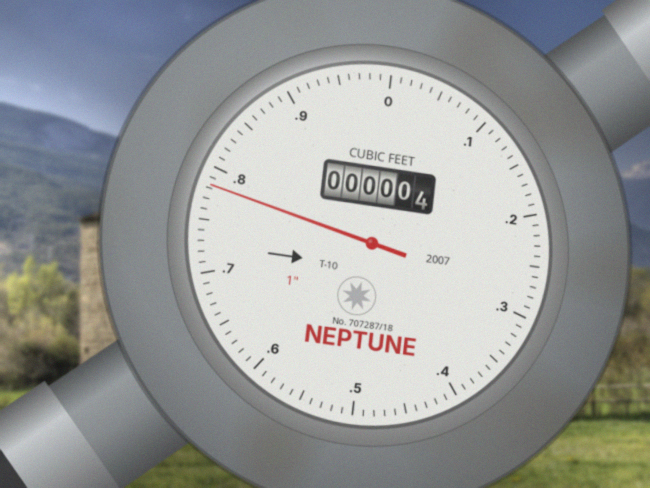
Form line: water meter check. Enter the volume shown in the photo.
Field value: 3.78 ft³
